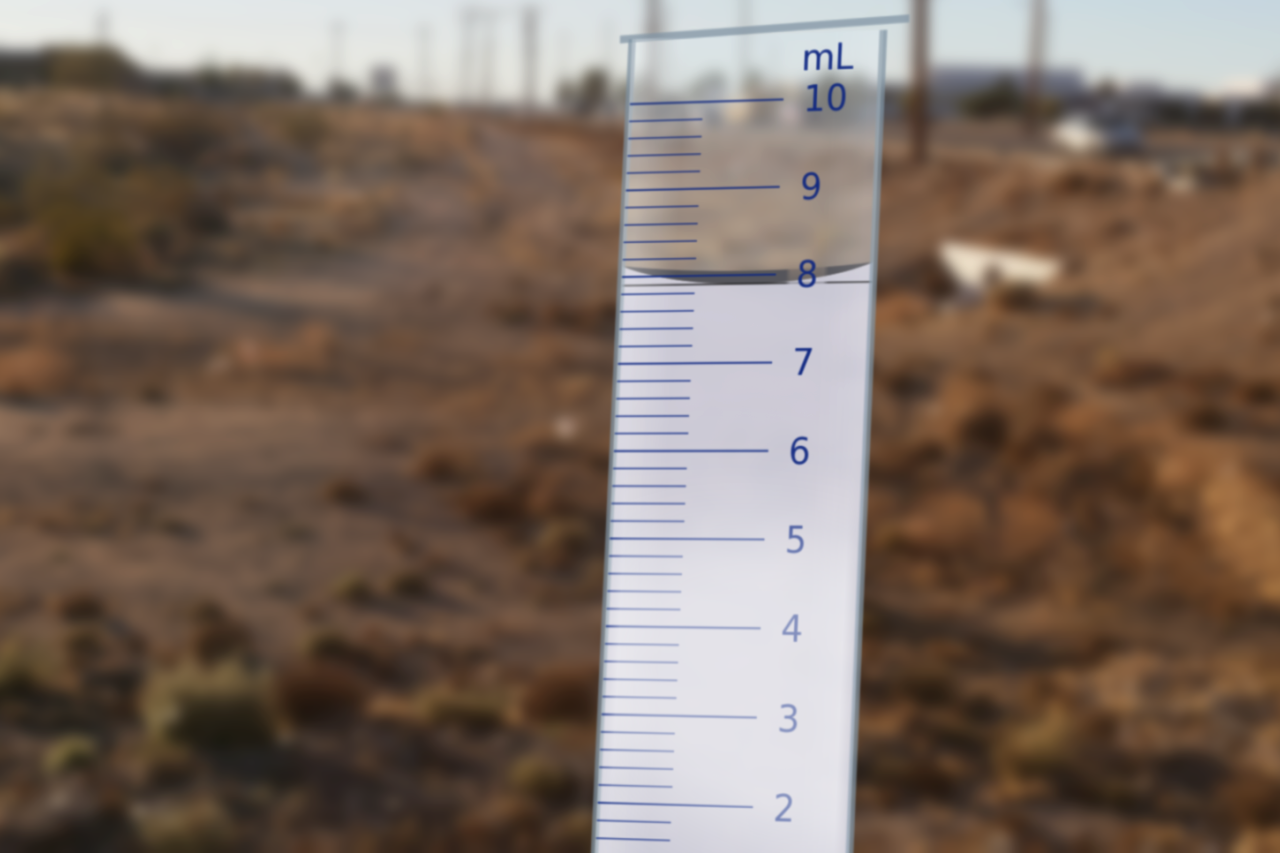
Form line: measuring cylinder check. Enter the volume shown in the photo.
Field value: 7.9 mL
